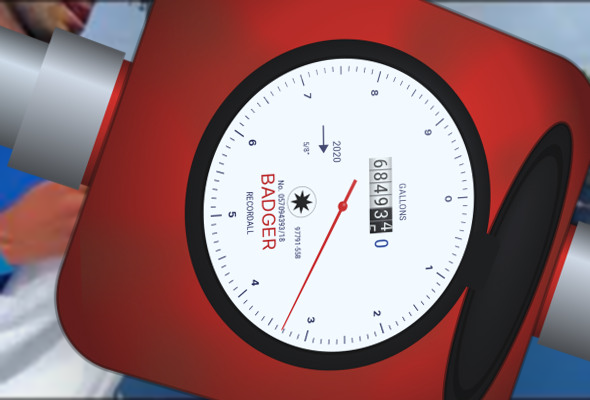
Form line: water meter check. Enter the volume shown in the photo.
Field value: 6849343.3 gal
